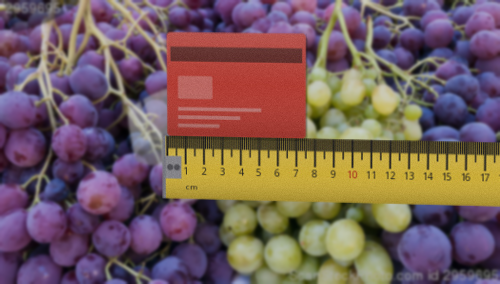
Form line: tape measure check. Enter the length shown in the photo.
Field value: 7.5 cm
